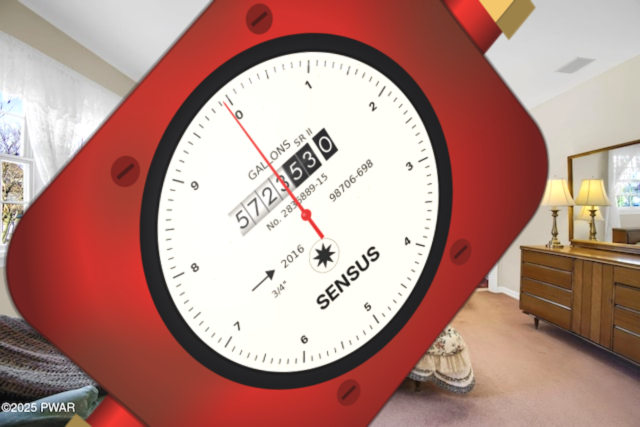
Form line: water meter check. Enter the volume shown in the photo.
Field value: 5723529.9 gal
